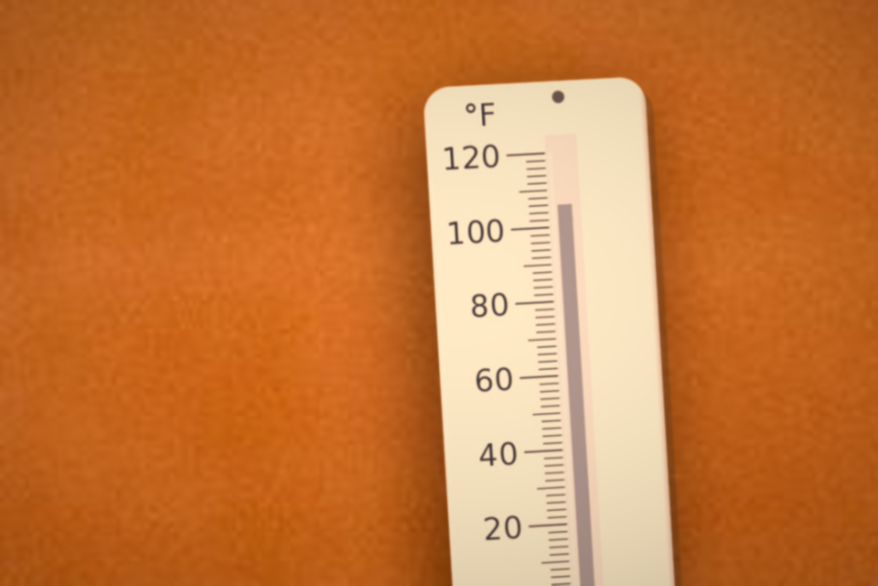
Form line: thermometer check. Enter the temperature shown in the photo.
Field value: 106 °F
